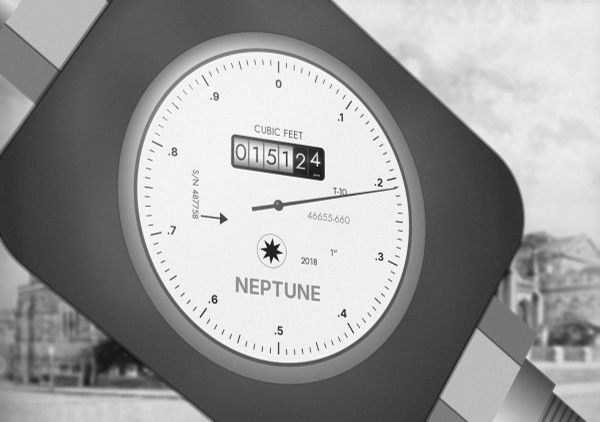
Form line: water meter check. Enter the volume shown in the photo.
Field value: 15124.21 ft³
